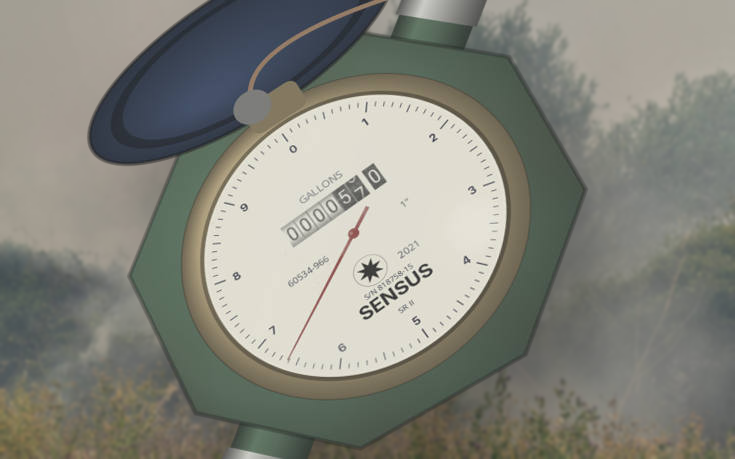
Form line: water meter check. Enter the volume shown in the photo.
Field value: 566.6 gal
